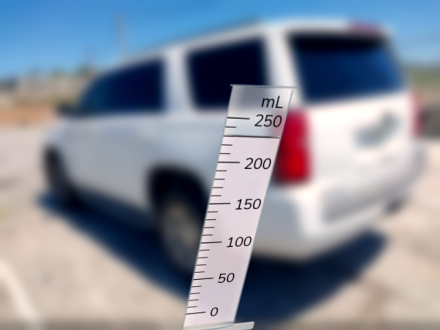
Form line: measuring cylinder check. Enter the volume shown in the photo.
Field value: 230 mL
